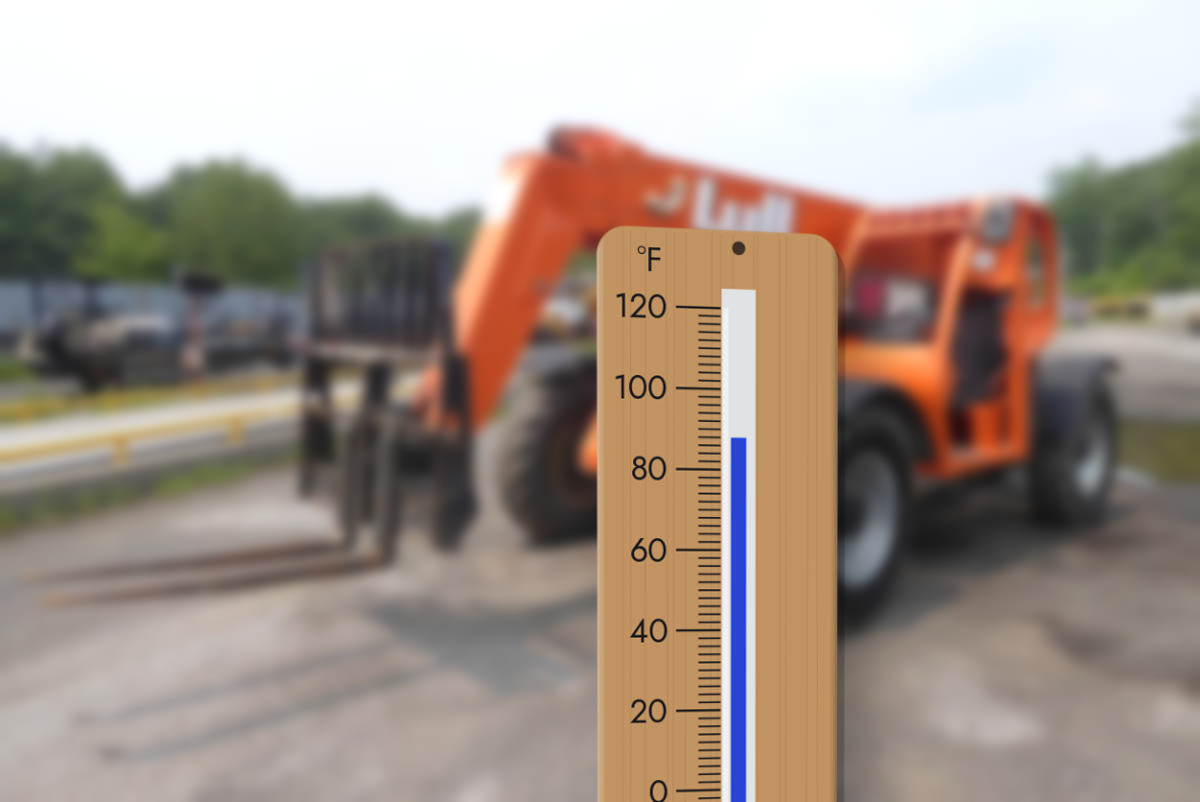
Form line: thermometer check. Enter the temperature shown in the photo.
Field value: 88 °F
